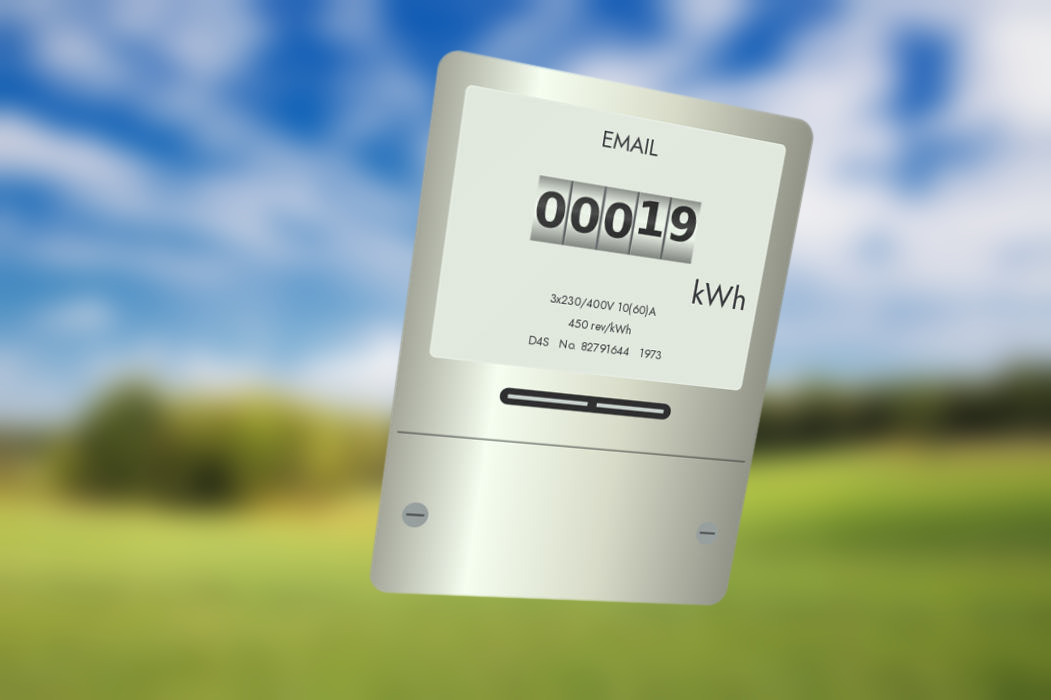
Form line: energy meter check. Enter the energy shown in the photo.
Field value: 19 kWh
